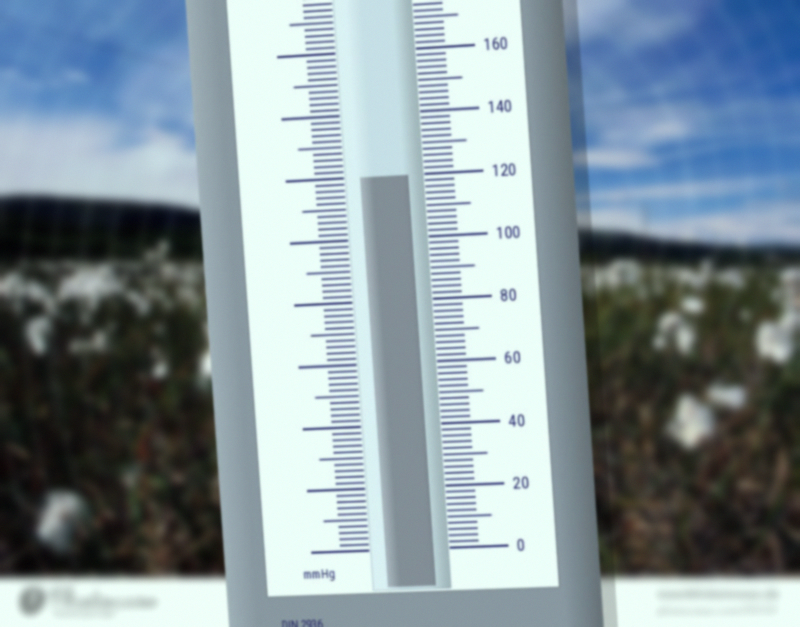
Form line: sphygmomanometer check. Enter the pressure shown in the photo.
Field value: 120 mmHg
